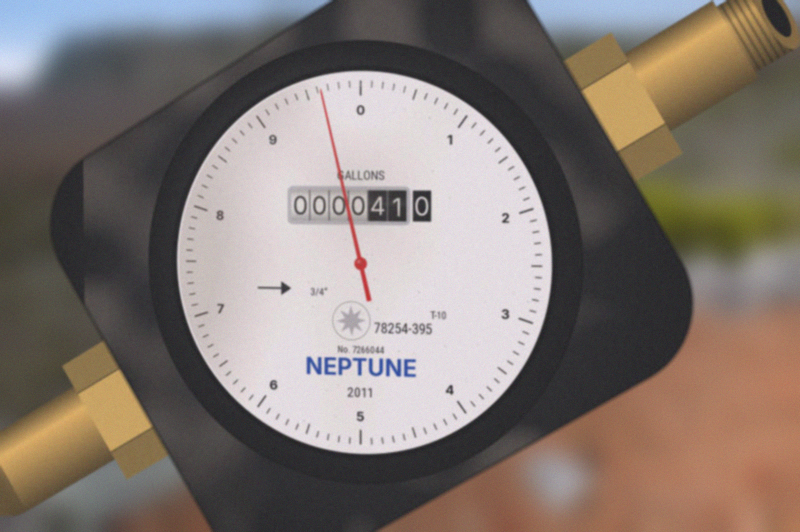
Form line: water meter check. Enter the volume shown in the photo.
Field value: 409.6 gal
